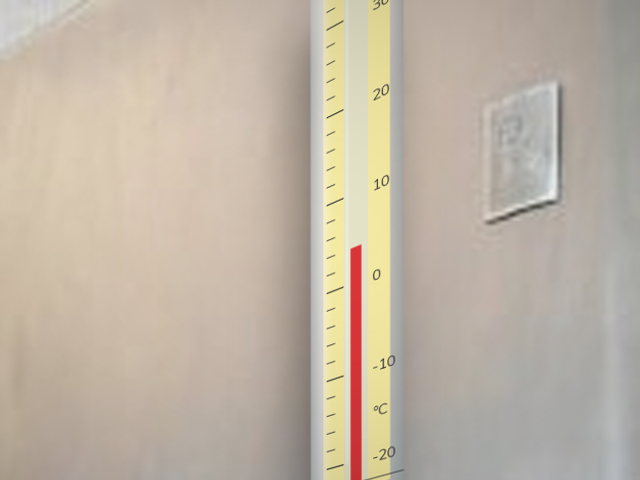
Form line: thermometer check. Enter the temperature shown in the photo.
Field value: 4 °C
